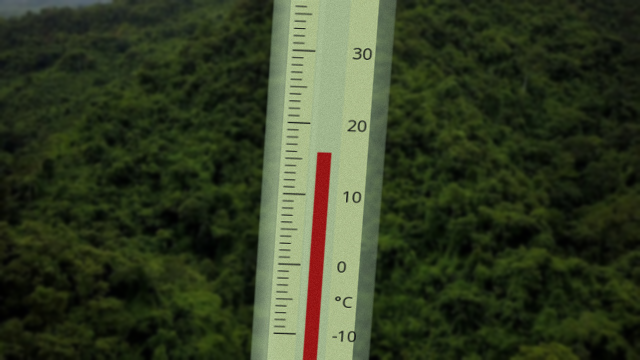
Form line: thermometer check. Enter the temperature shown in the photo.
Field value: 16 °C
